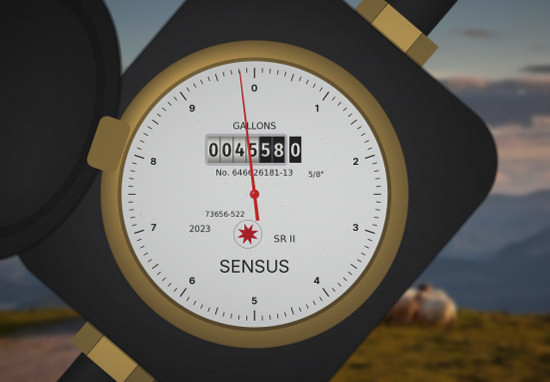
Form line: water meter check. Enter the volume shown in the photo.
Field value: 45579.8 gal
